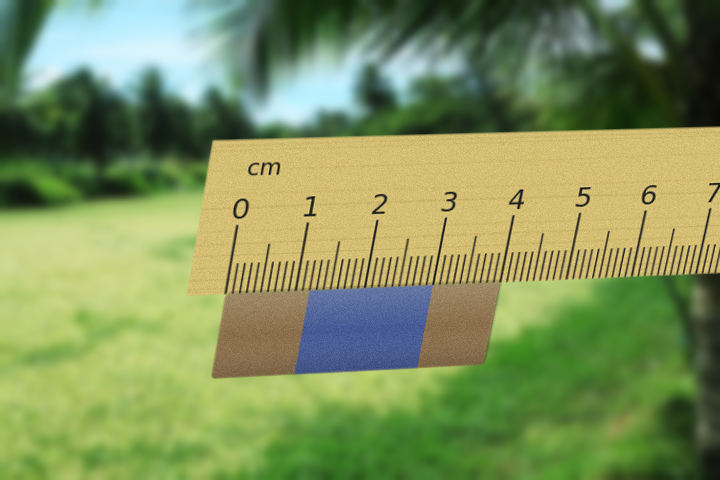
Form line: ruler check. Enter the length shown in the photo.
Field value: 4 cm
